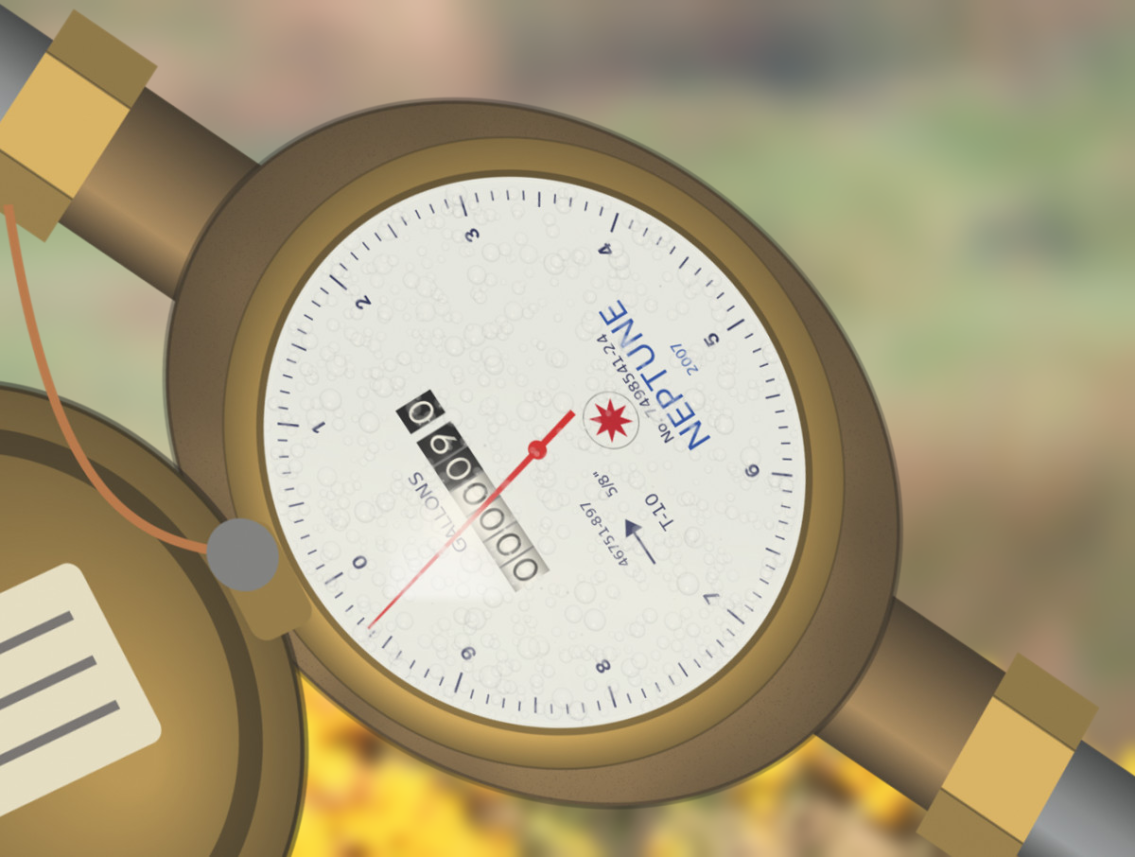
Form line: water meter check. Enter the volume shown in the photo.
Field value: 89.6 gal
